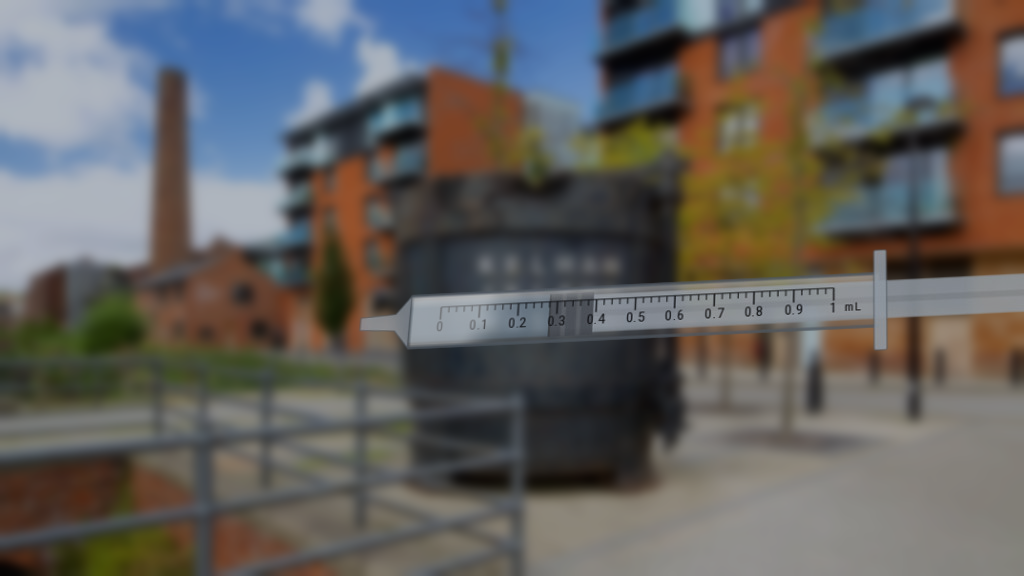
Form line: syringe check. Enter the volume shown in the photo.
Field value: 0.28 mL
